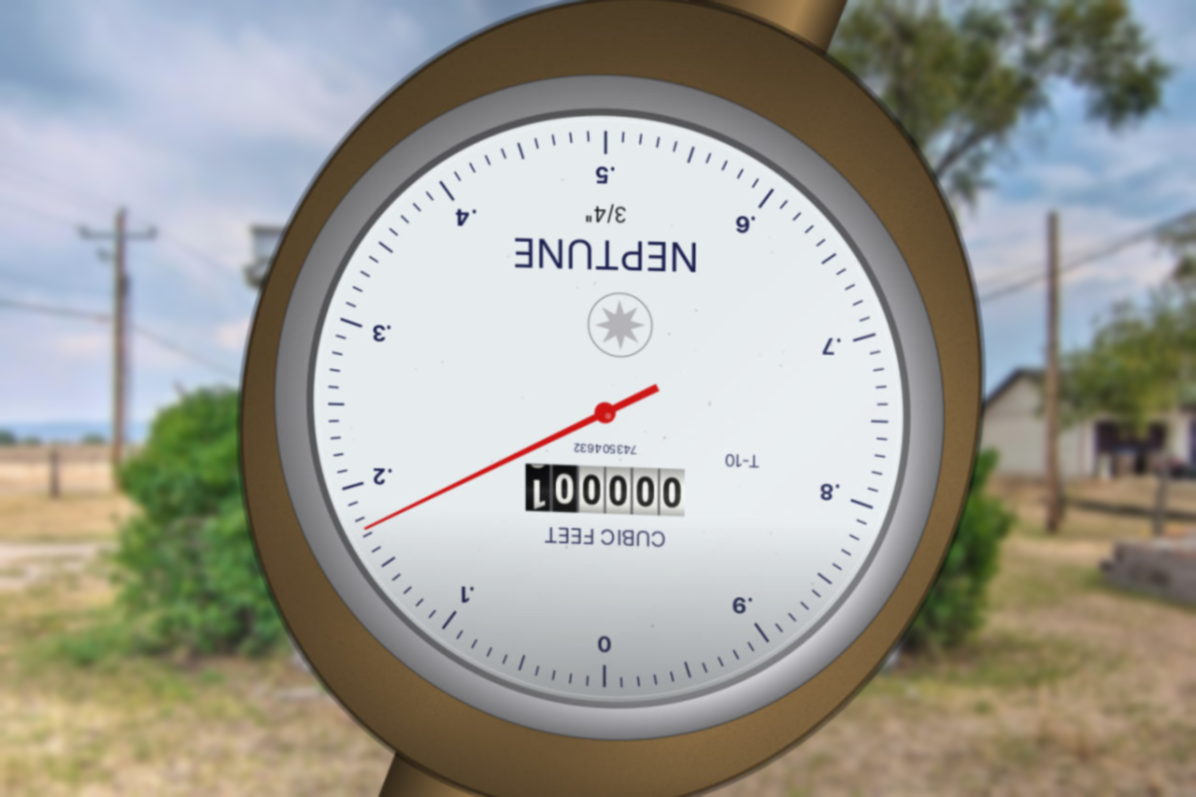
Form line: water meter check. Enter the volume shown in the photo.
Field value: 1.17 ft³
